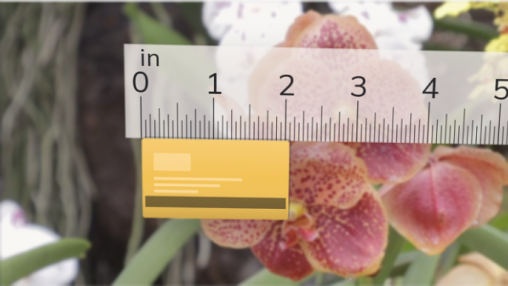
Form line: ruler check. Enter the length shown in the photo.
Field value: 2.0625 in
